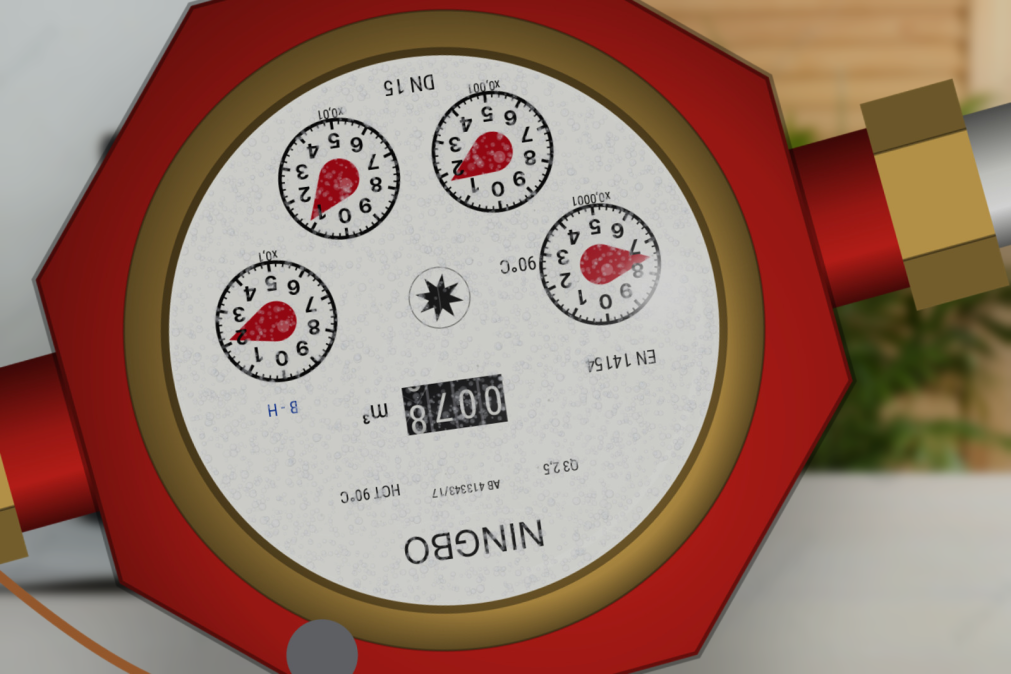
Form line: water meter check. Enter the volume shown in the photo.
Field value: 78.2117 m³
